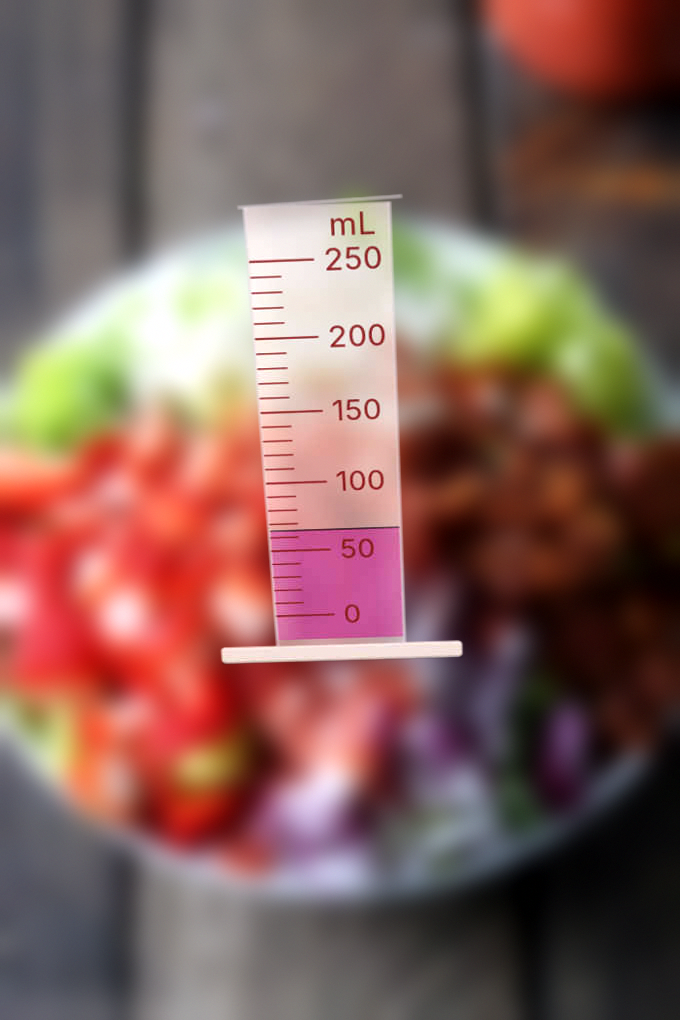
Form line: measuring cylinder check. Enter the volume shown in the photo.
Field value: 65 mL
